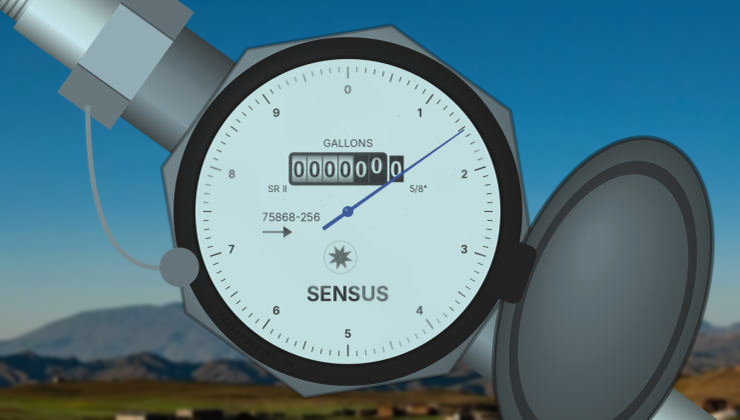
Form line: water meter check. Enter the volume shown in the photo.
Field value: 1.5 gal
